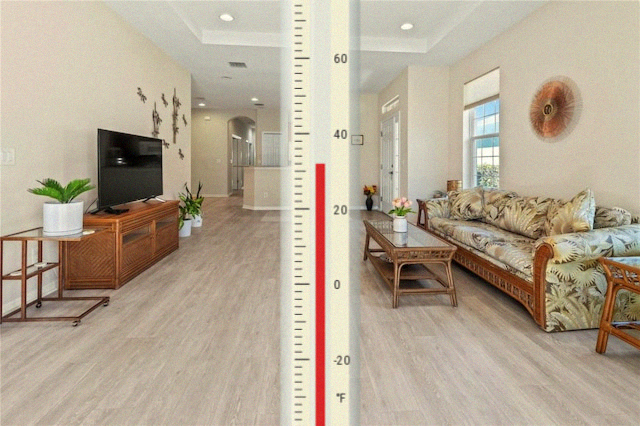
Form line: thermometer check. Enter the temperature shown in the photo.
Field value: 32 °F
